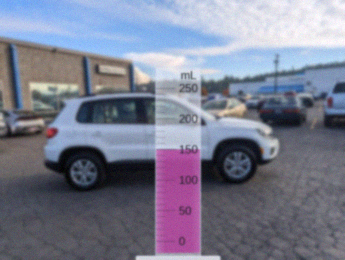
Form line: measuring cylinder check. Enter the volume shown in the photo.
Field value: 150 mL
